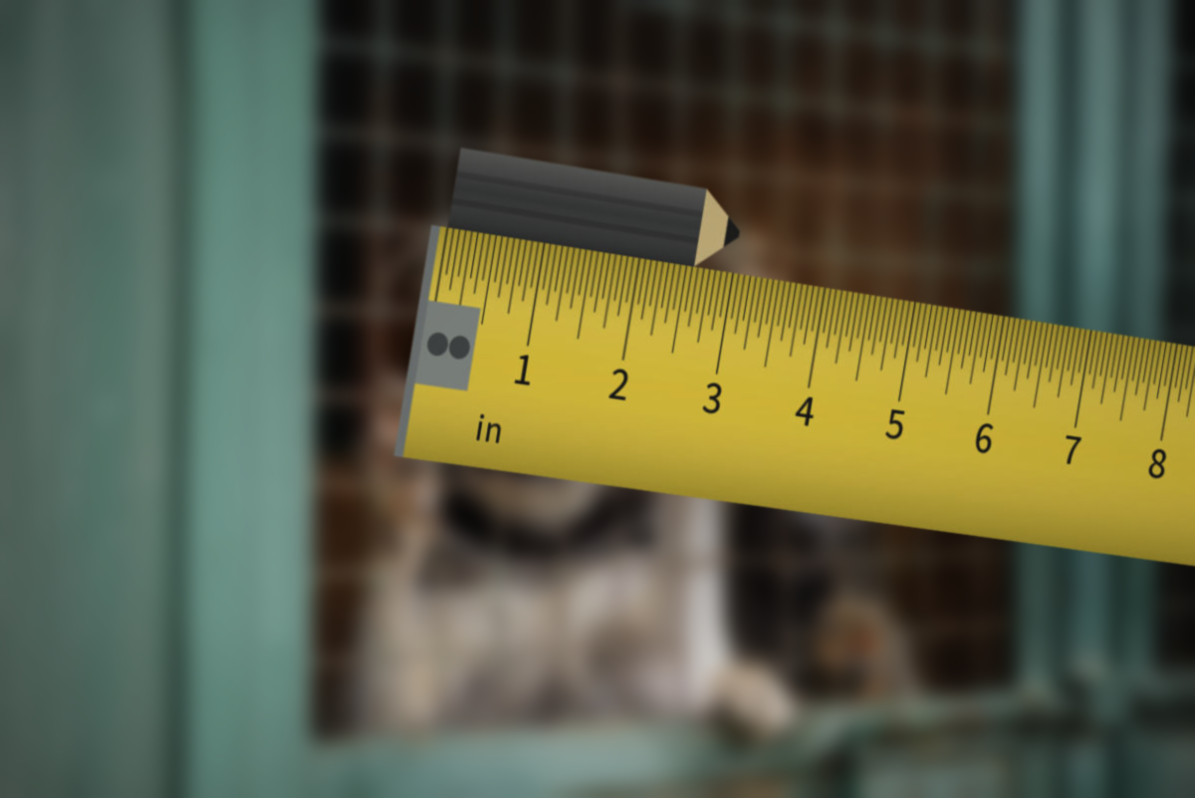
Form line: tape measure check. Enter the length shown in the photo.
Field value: 3 in
